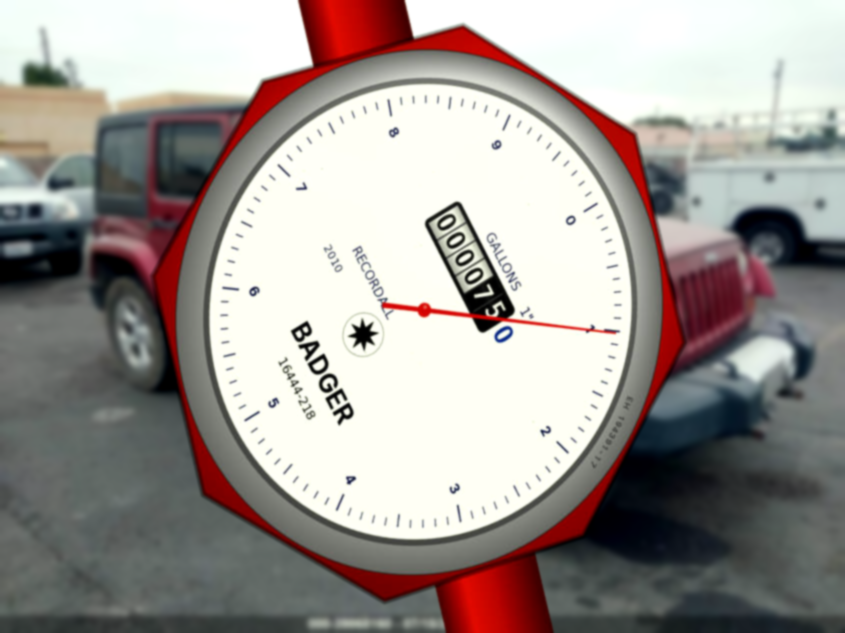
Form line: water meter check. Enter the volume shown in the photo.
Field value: 751.0 gal
